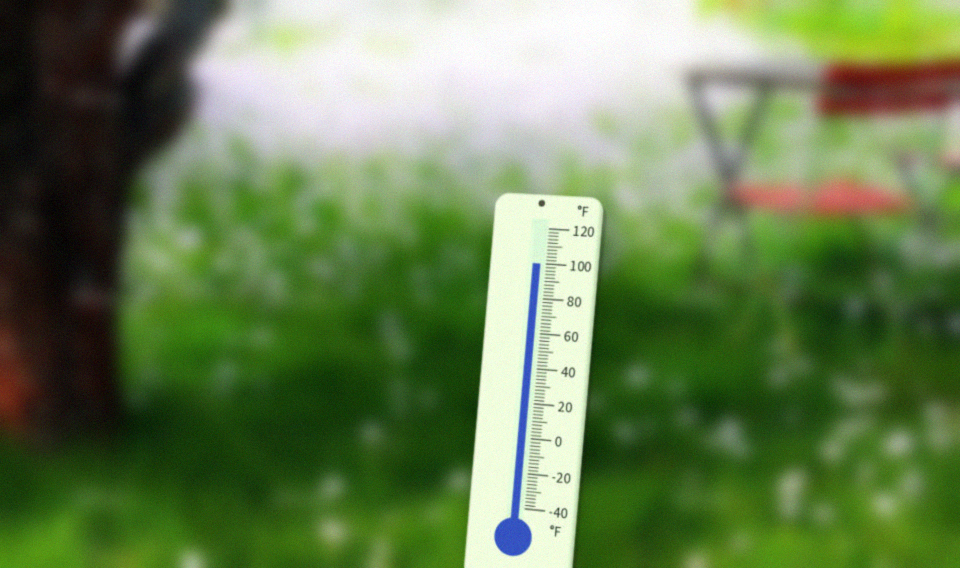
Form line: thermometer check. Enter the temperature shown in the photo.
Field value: 100 °F
